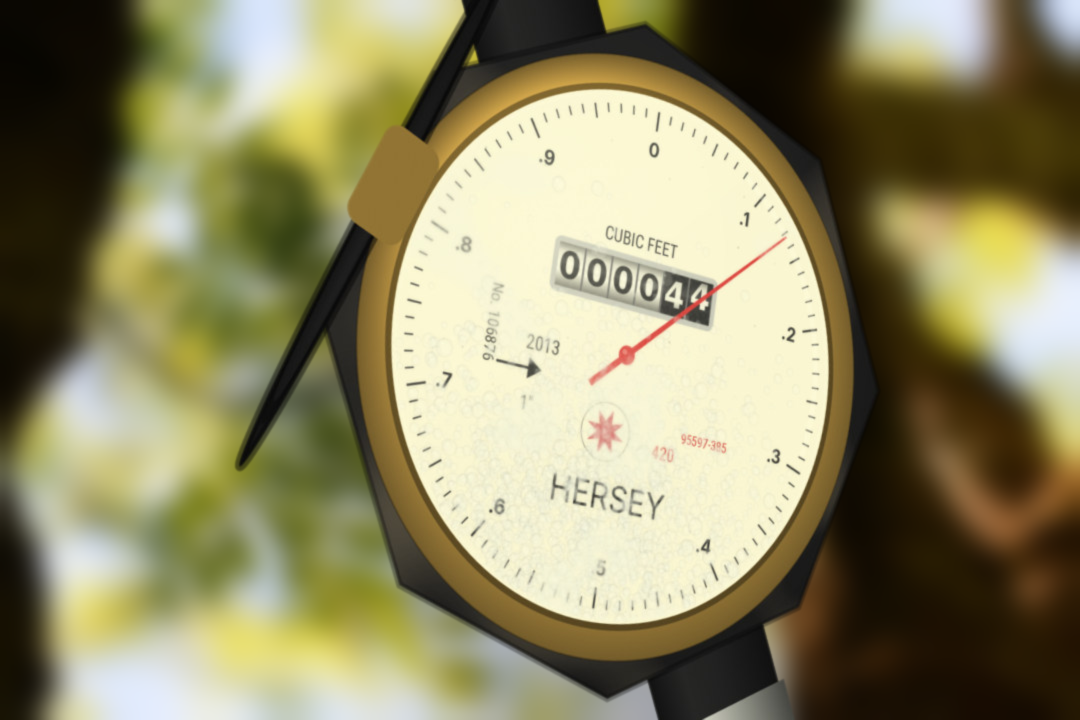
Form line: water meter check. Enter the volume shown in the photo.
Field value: 44.13 ft³
